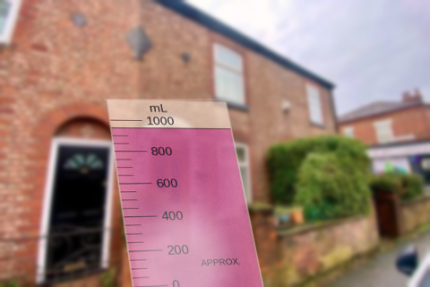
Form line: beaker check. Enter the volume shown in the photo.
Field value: 950 mL
